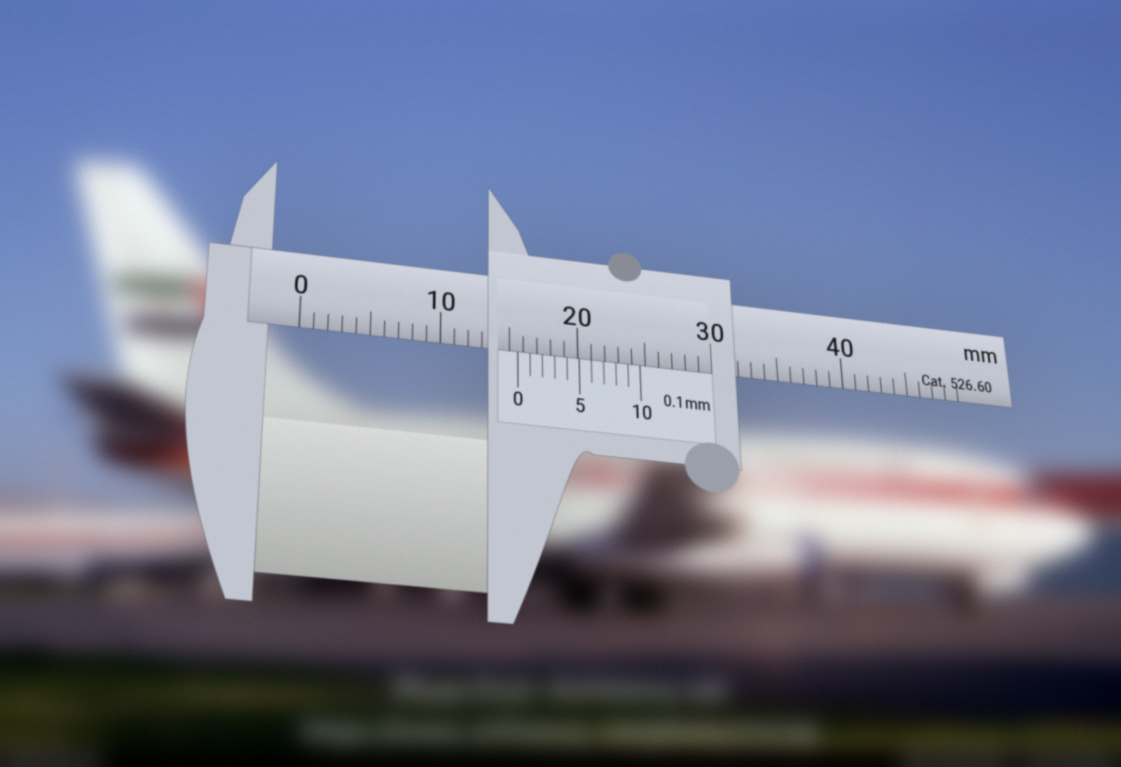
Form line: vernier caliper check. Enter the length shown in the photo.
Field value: 15.6 mm
